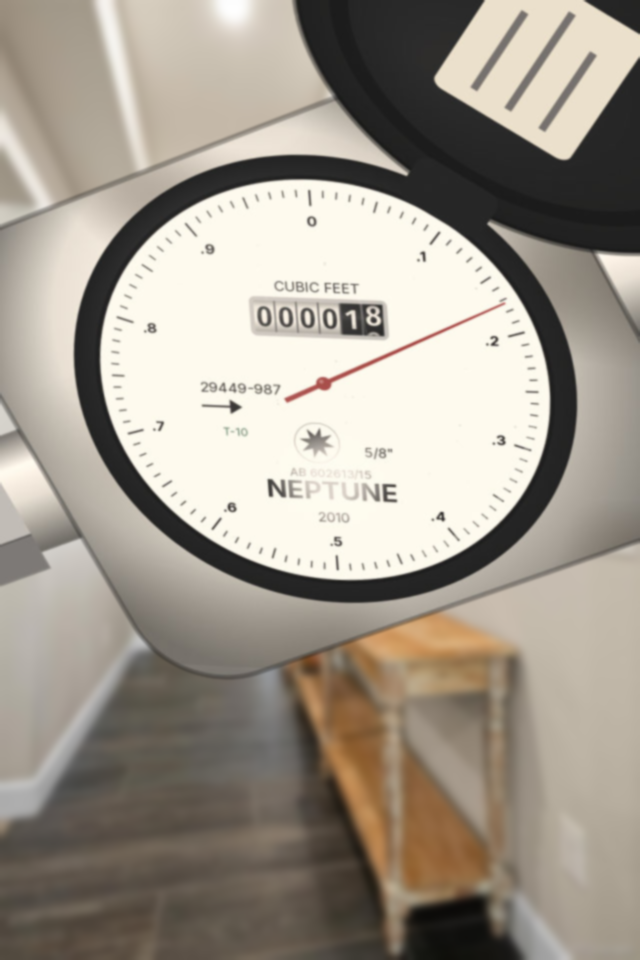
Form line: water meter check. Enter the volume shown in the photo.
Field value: 18.17 ft³
